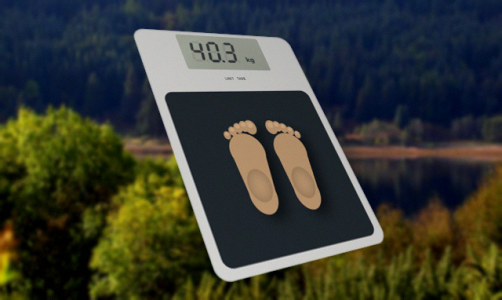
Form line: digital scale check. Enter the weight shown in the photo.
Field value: 40.3 kg
